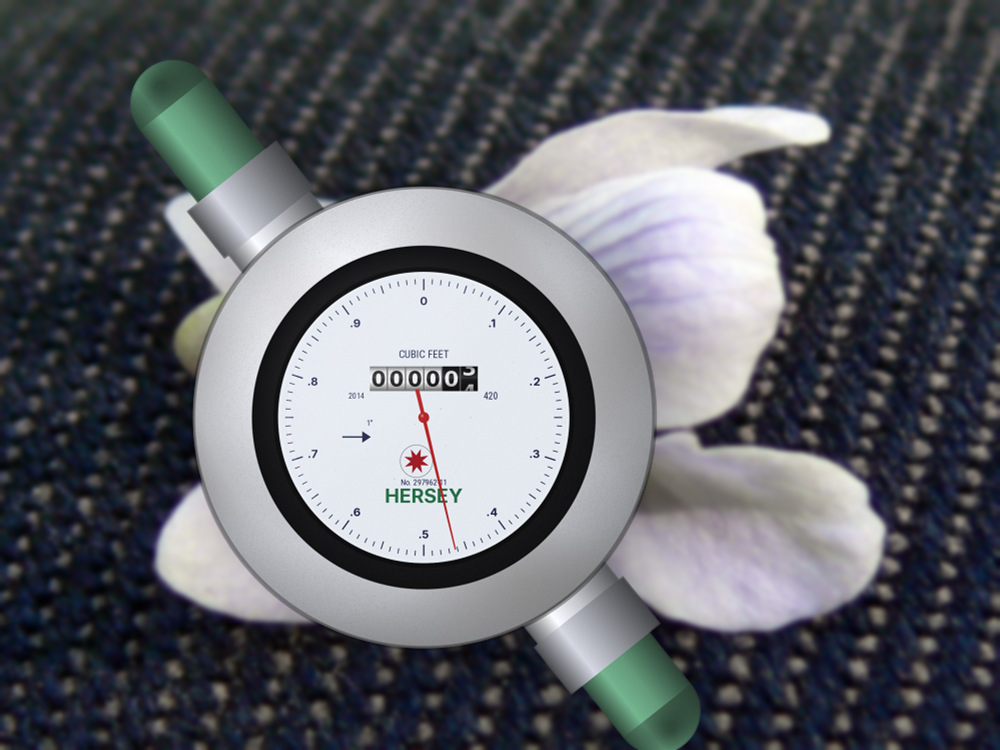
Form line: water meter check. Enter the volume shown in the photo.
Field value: 3.46 ft³
